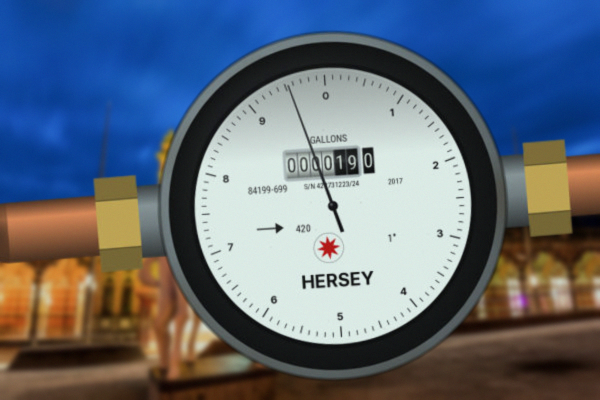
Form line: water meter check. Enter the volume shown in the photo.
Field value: 189.5 gal
